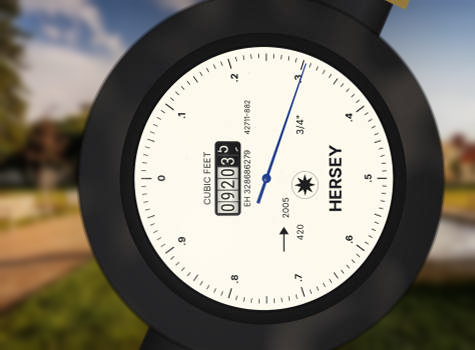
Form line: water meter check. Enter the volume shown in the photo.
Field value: 92035.30 ft³
